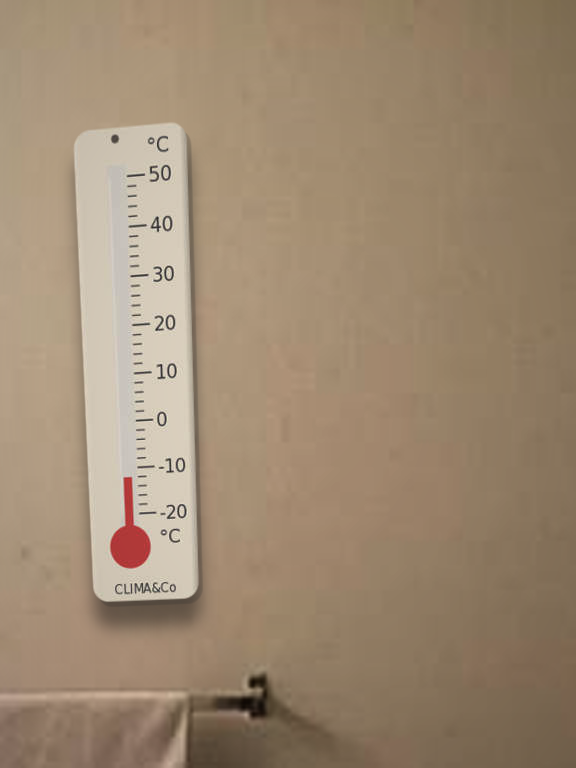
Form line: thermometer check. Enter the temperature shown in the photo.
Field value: -12 °C
